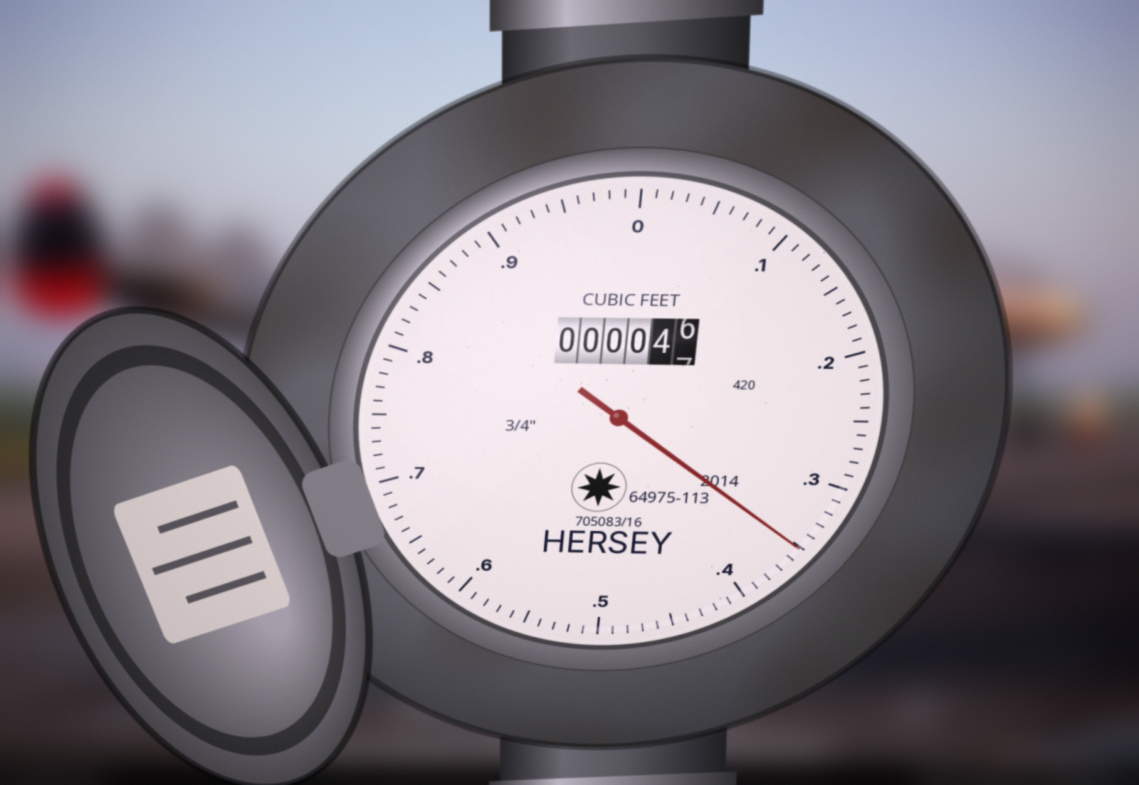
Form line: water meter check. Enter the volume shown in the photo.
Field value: 46.35 ft³
